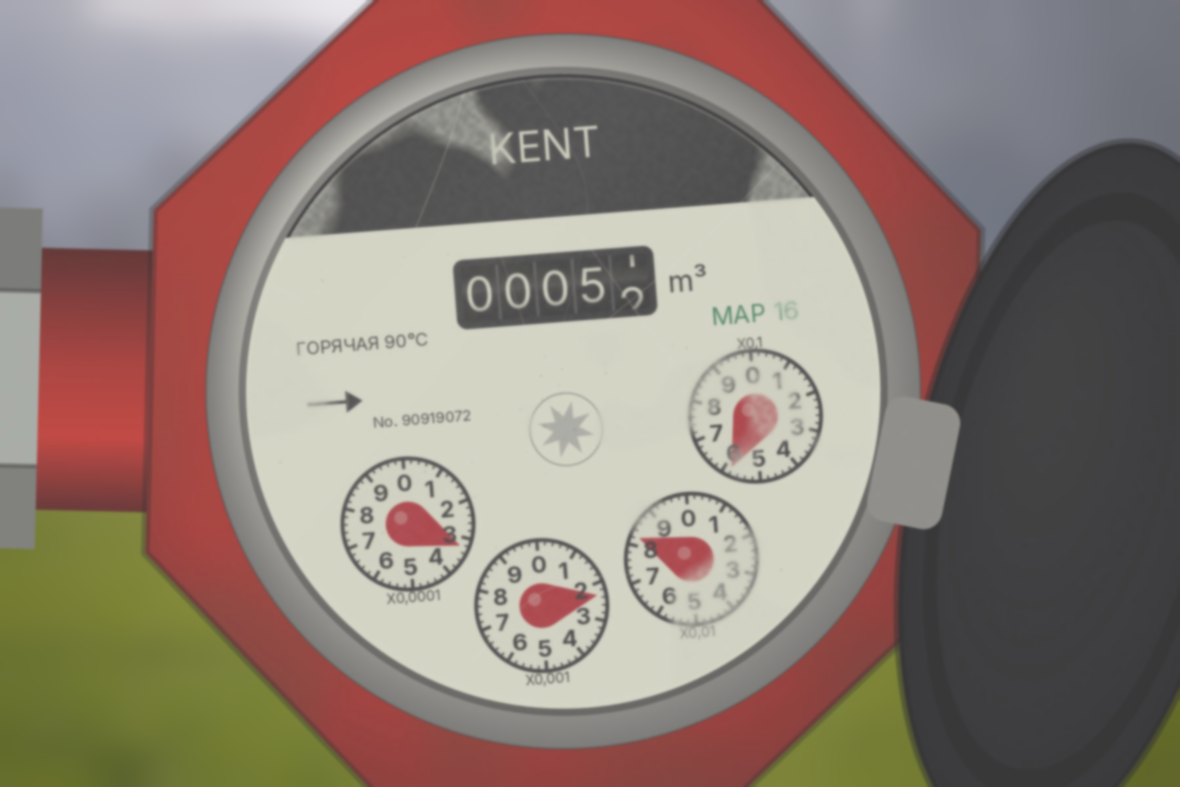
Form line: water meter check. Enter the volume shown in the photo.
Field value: 51.5823 m³
